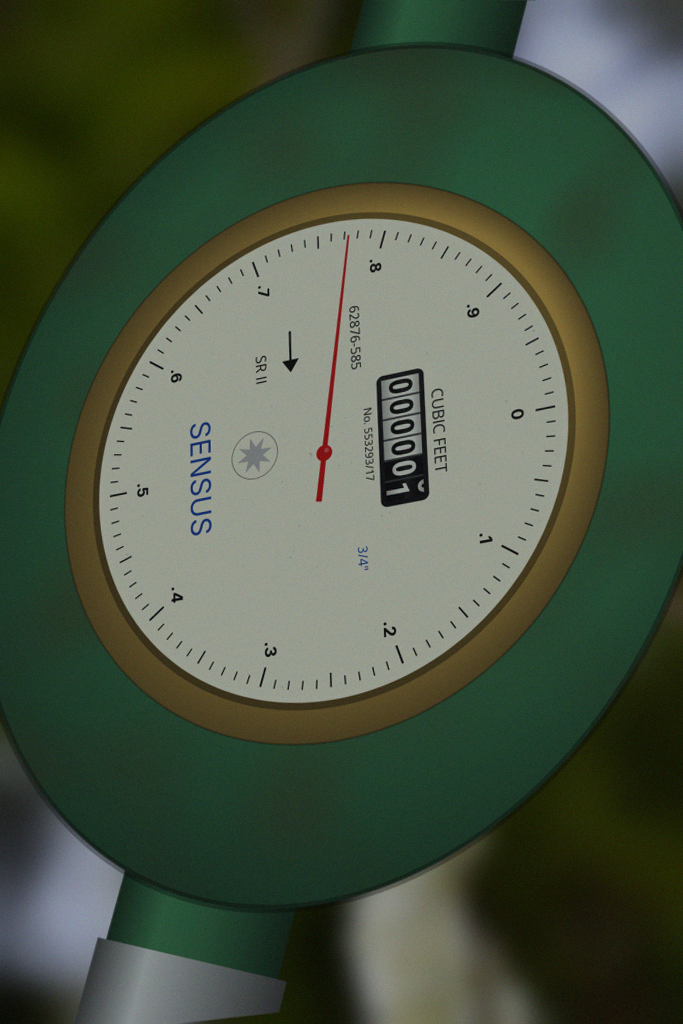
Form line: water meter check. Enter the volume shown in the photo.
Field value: 0.77 ft³
